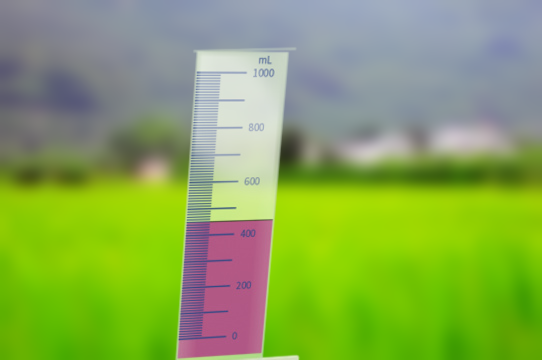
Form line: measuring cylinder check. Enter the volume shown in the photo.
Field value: 450 mL
